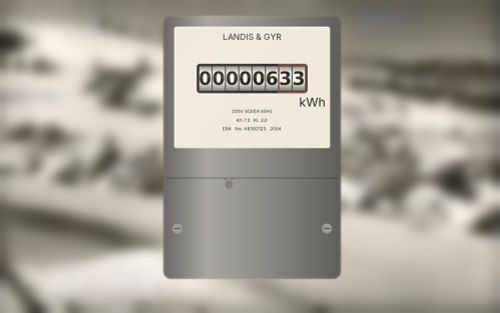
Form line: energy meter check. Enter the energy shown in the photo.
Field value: 6.33 kWh
